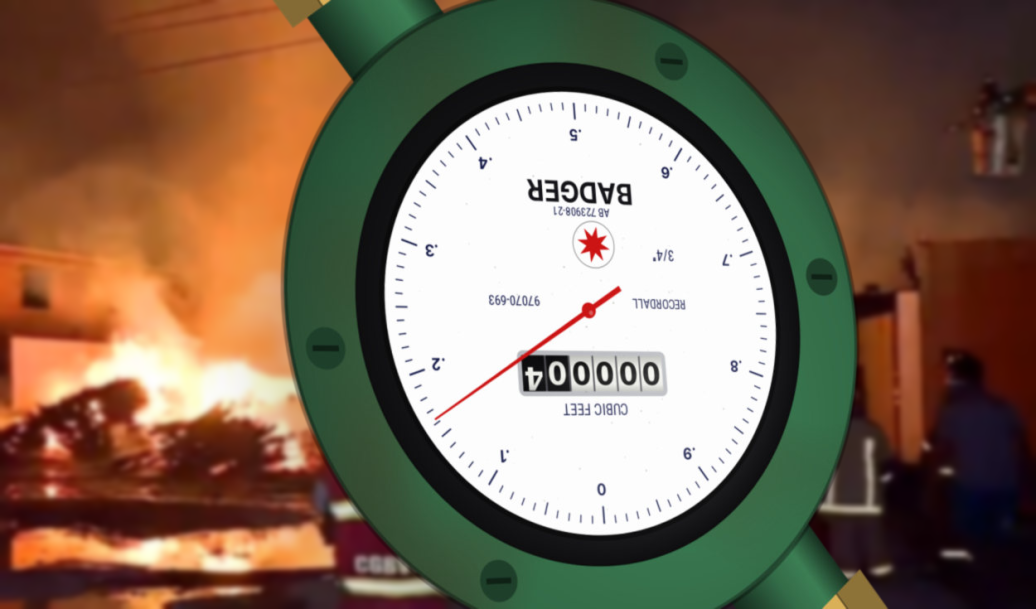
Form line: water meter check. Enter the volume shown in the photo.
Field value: 4.16 ft³
